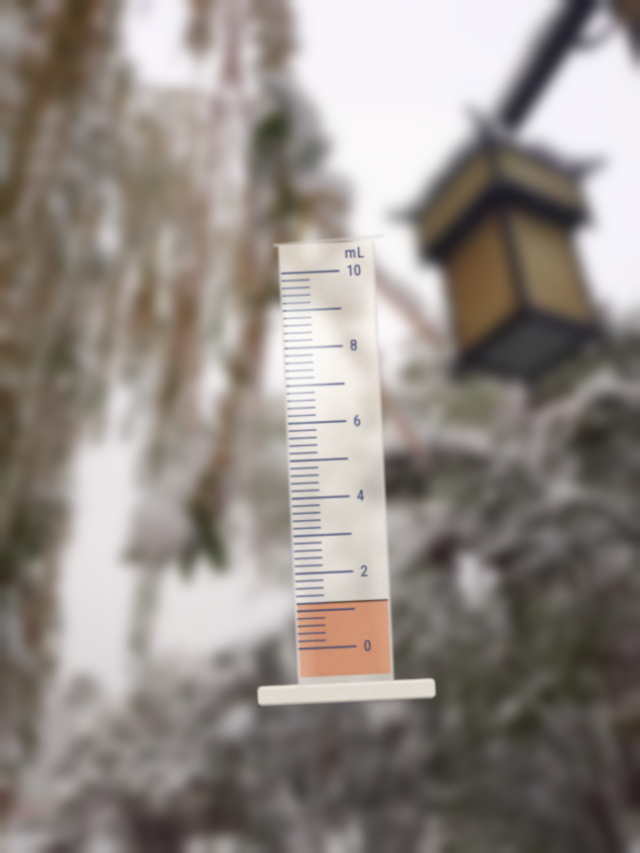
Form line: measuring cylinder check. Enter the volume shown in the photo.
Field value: 1.2 mL
